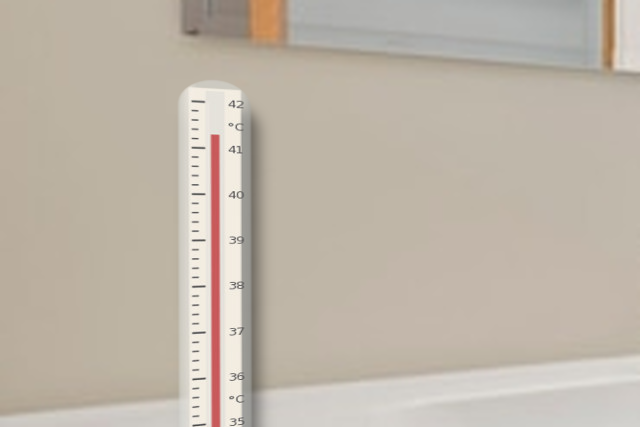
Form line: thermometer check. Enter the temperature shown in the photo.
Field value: 41.3 °C
